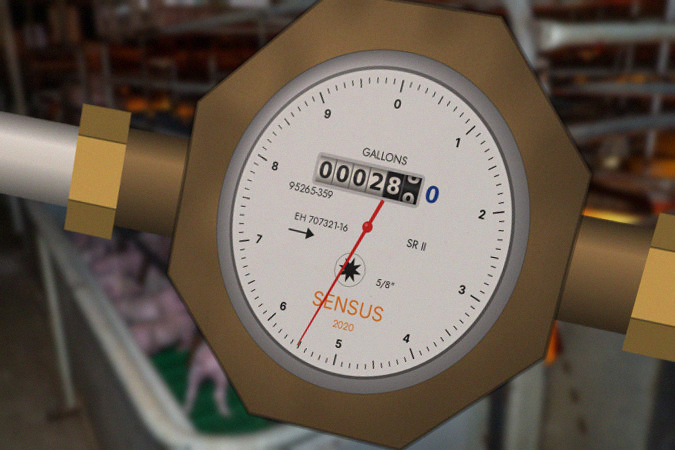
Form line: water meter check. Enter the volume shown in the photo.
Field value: 2885.5 gal
